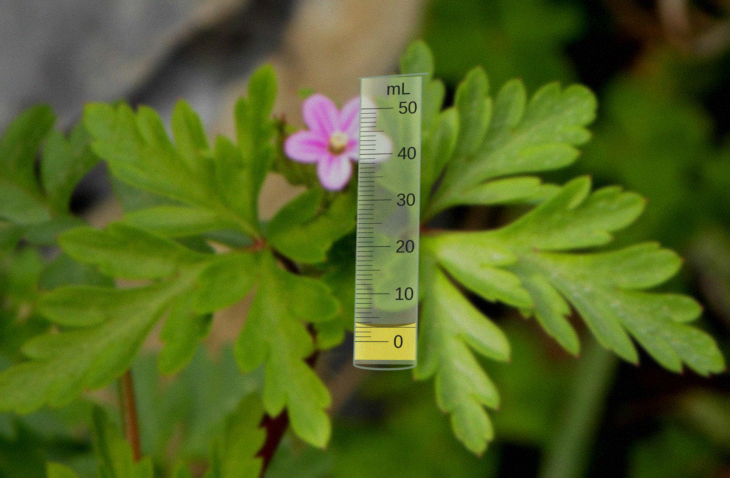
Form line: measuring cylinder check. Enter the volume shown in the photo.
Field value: 3 mL
